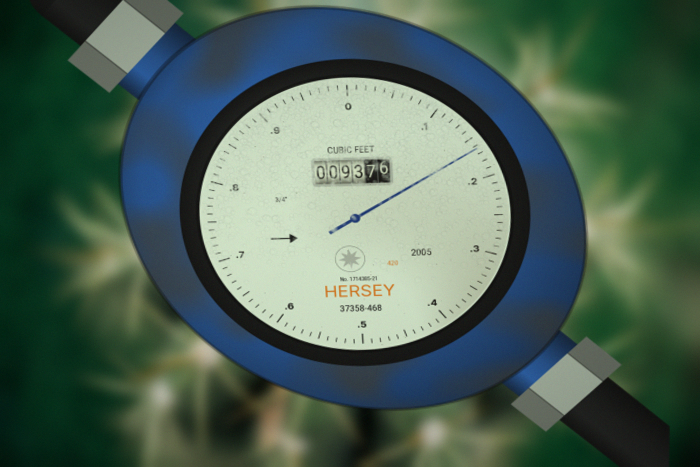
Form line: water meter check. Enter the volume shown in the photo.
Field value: 9376.16 ft³
